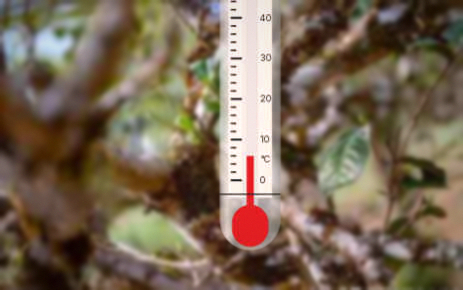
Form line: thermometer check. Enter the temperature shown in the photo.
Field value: 6 °C
